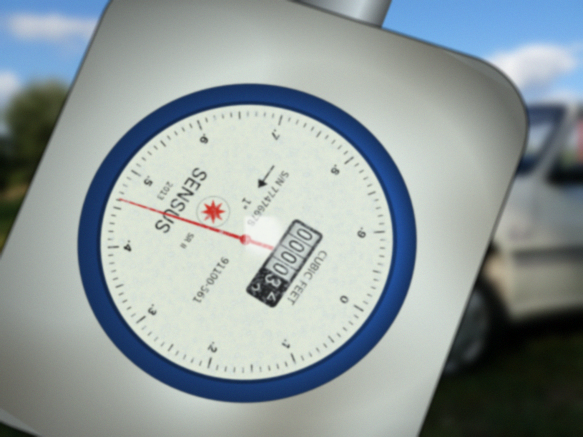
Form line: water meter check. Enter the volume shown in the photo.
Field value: 32.46 ft³
